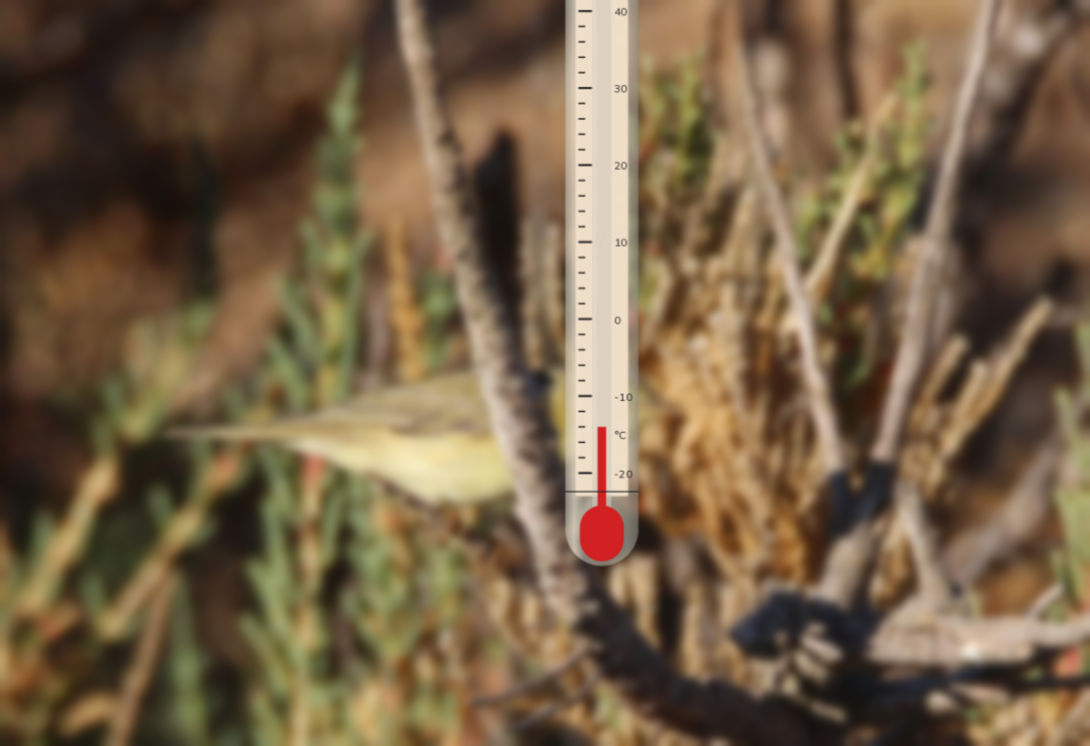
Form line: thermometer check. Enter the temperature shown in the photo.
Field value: -14 °C
